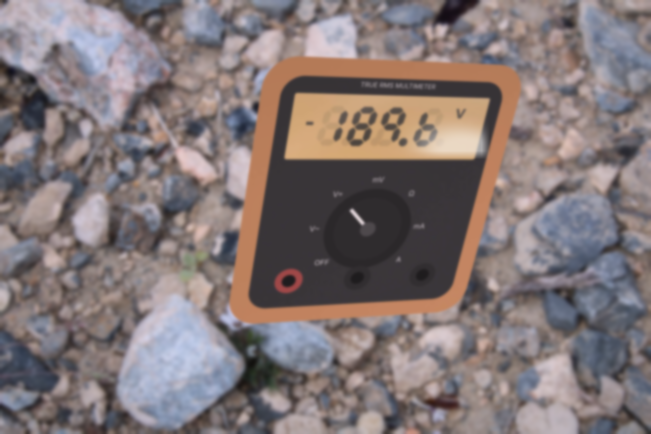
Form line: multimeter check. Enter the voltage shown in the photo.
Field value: -189.6 V
